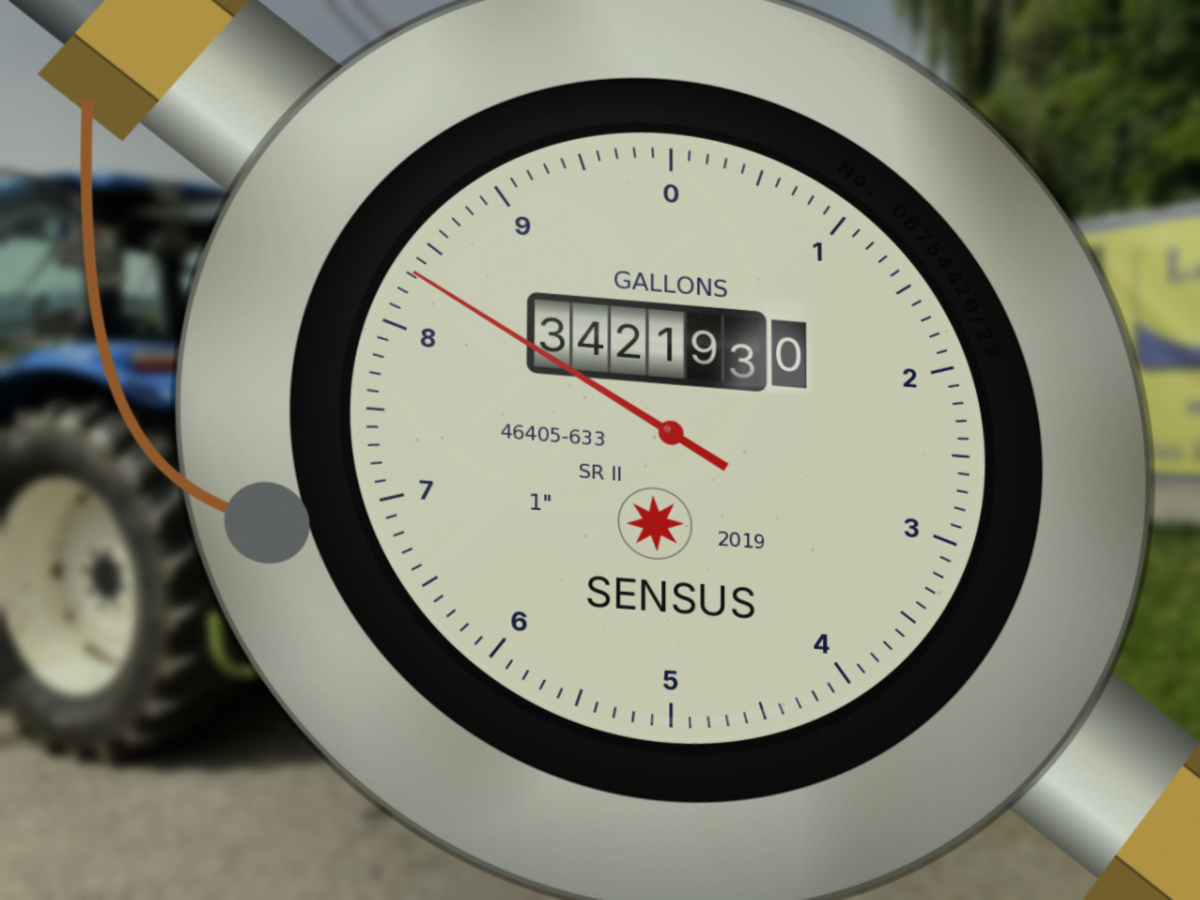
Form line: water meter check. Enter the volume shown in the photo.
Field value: 3421928.3 gal
